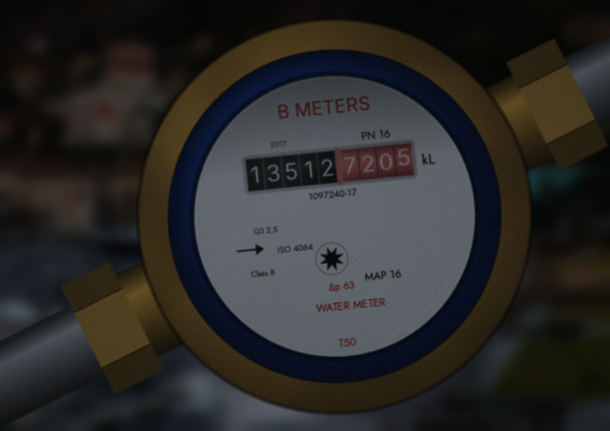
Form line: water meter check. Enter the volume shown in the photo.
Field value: 13512.7205 kL
